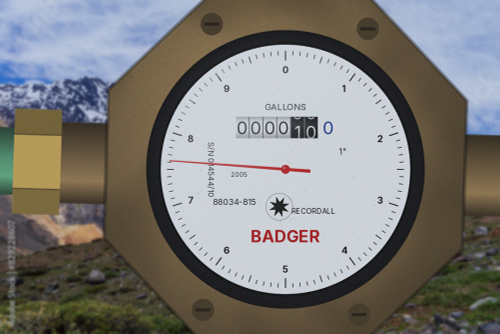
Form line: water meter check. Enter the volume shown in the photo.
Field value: 97.6 gal
